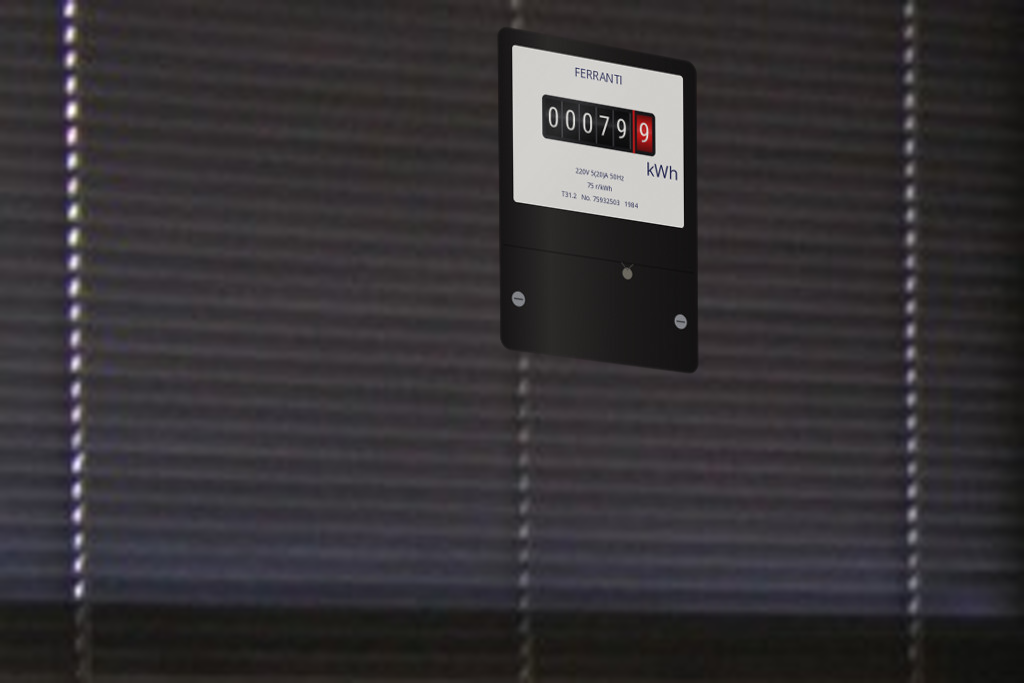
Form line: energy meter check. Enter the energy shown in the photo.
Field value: 79.9 kWh
